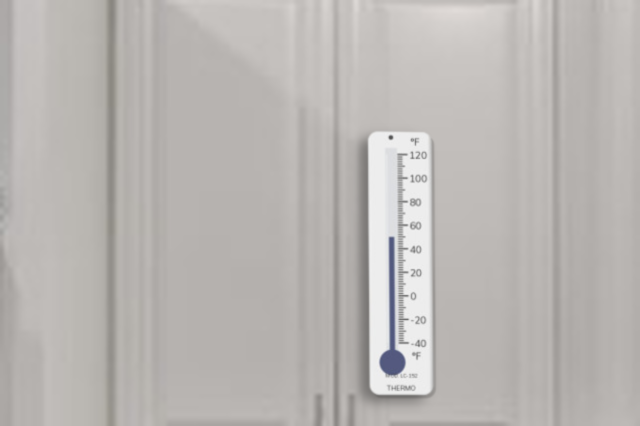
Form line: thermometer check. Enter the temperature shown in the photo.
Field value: 50 °F
